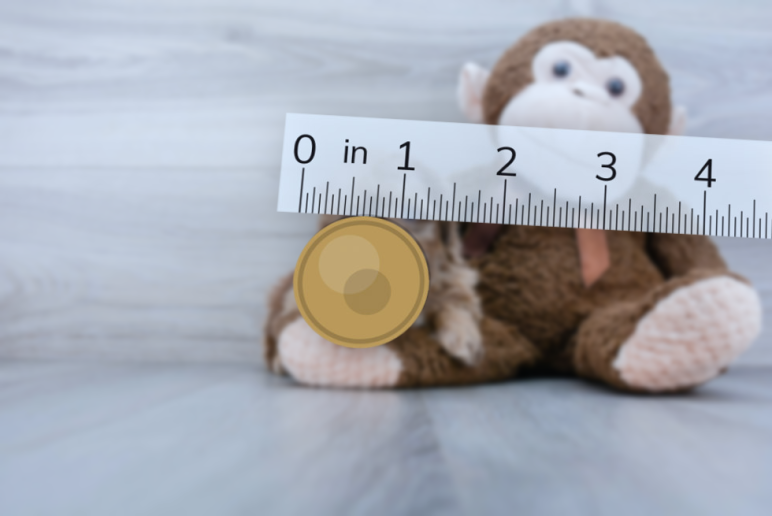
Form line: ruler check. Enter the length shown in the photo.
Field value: 1.3125 in
